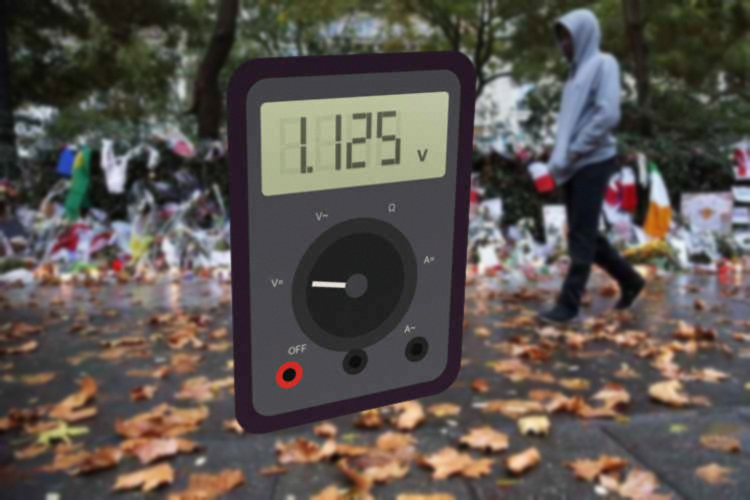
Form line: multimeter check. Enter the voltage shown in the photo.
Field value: 1.125 V
